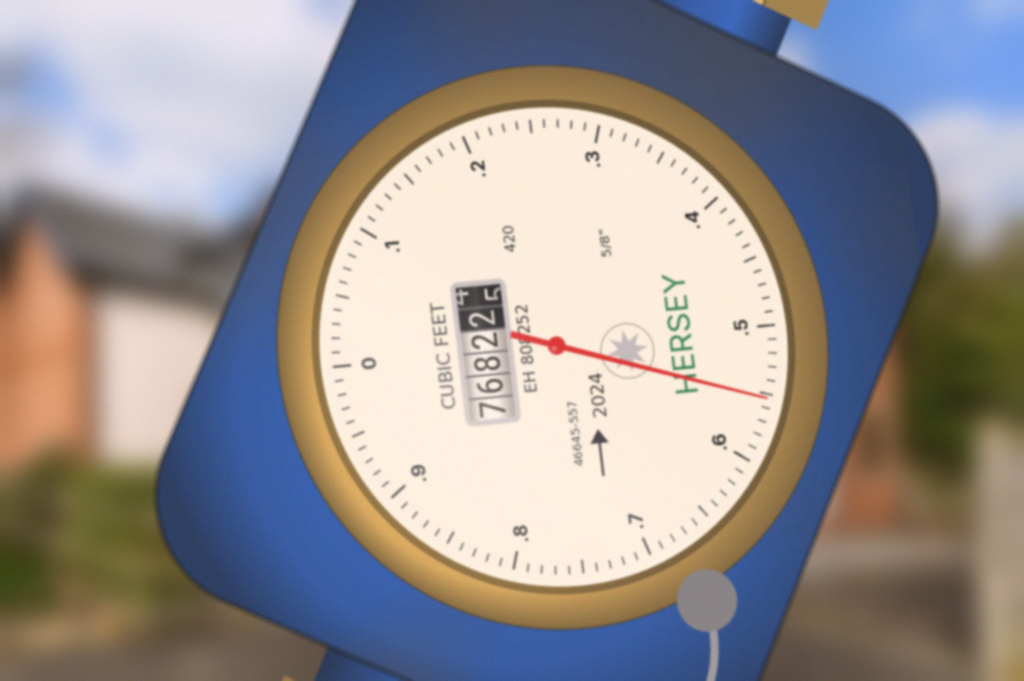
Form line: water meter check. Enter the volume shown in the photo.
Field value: 768224.55 ft³
